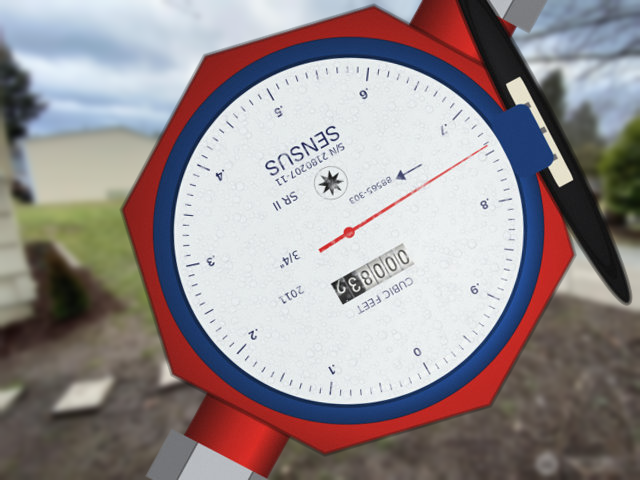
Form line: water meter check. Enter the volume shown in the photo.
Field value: 831.74 ft³
